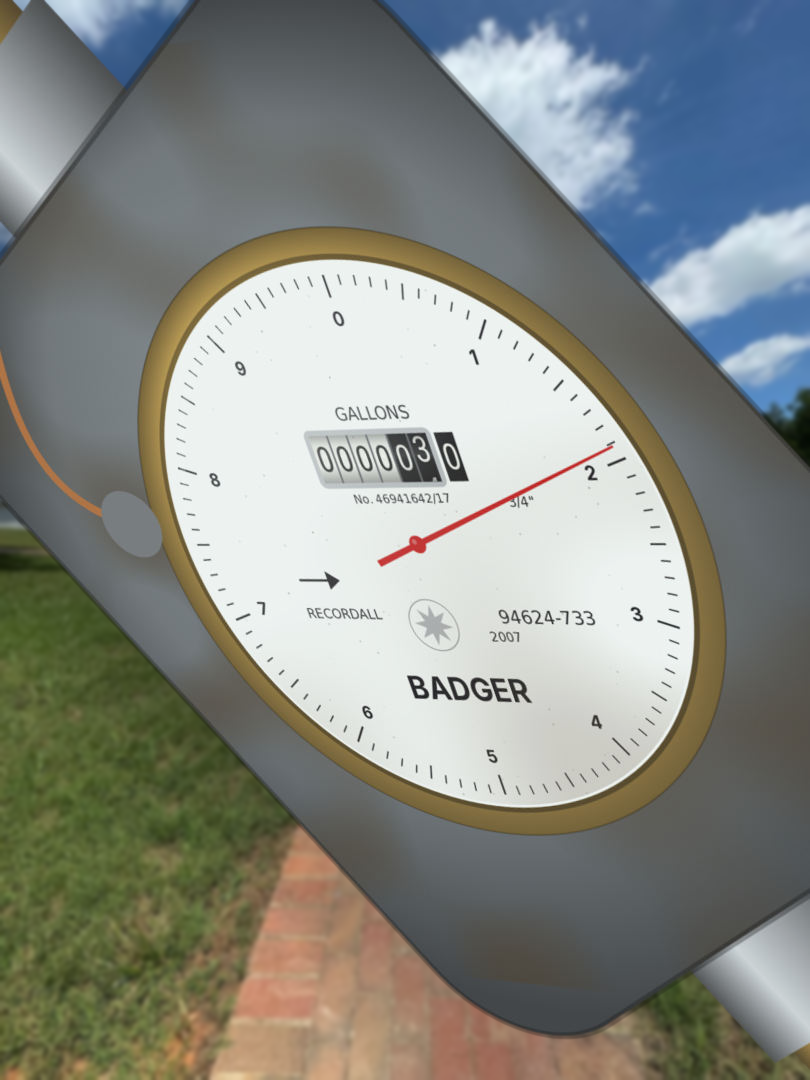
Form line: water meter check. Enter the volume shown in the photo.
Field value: 31.9 gal
